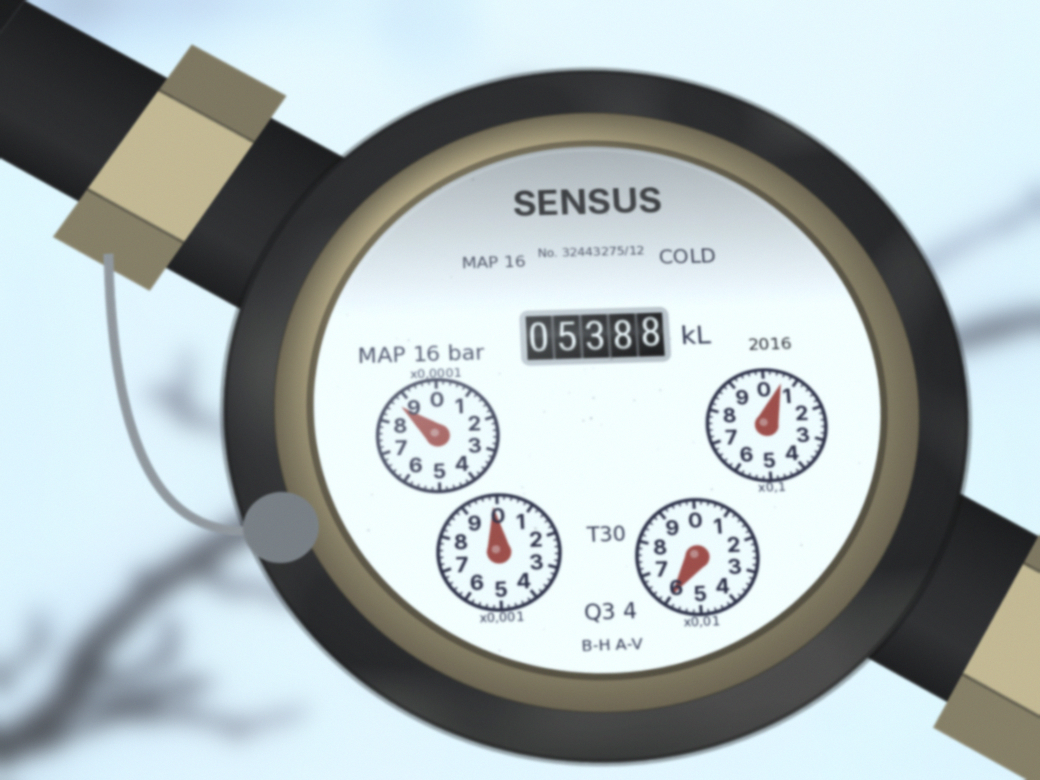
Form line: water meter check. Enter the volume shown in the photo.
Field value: 5388.0598 kL
